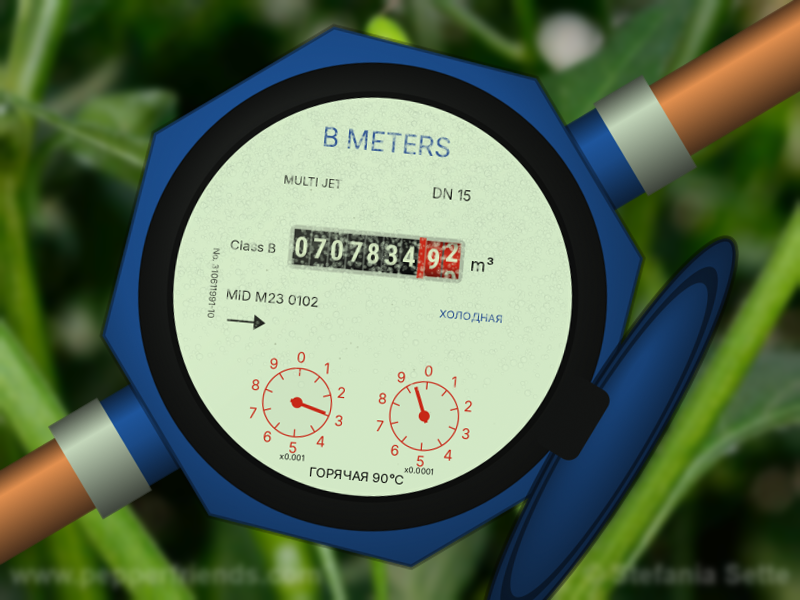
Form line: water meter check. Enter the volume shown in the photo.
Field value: 707834.9229 m³
